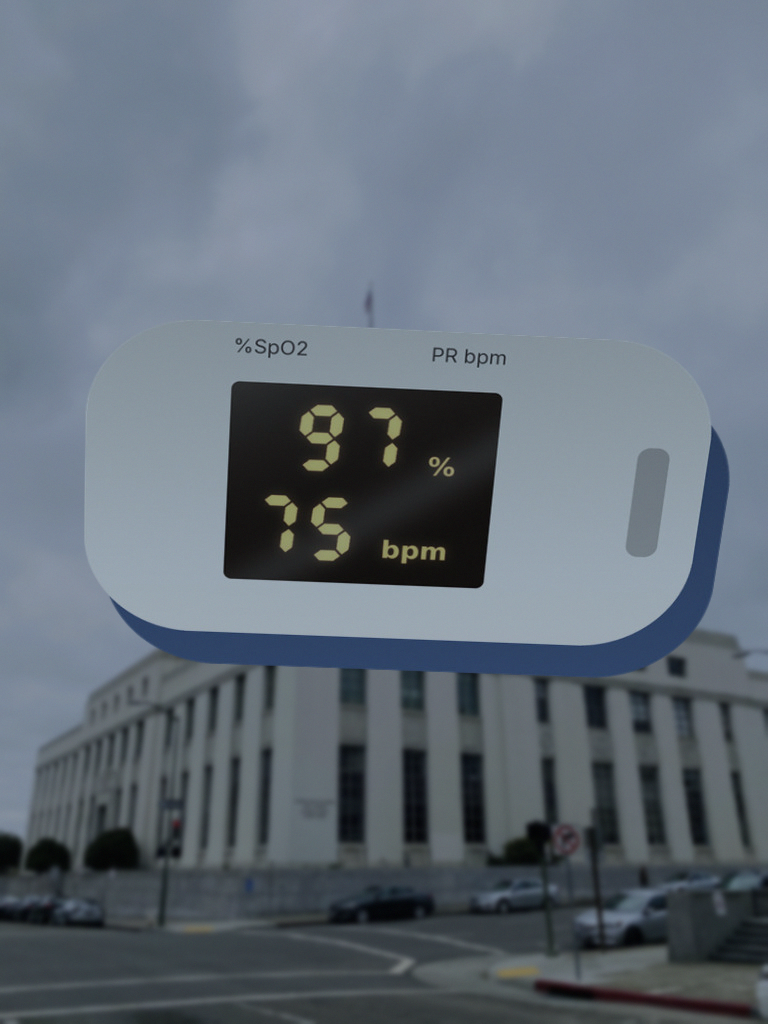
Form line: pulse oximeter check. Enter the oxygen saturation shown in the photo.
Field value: 97 %
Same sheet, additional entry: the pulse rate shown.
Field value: 75 bpm
